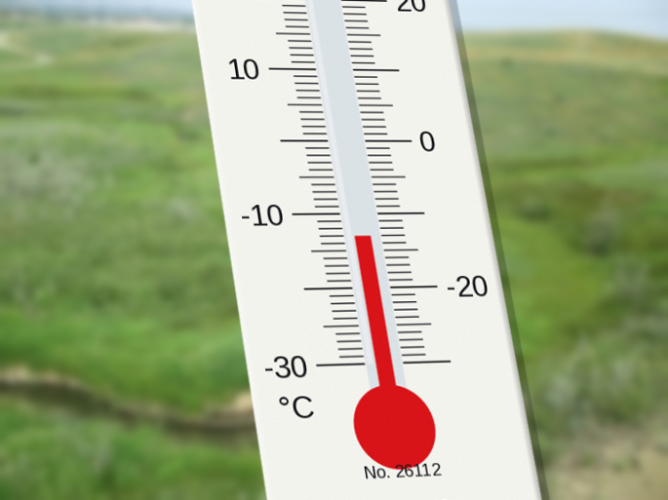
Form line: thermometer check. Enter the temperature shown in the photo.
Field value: -13 °C
